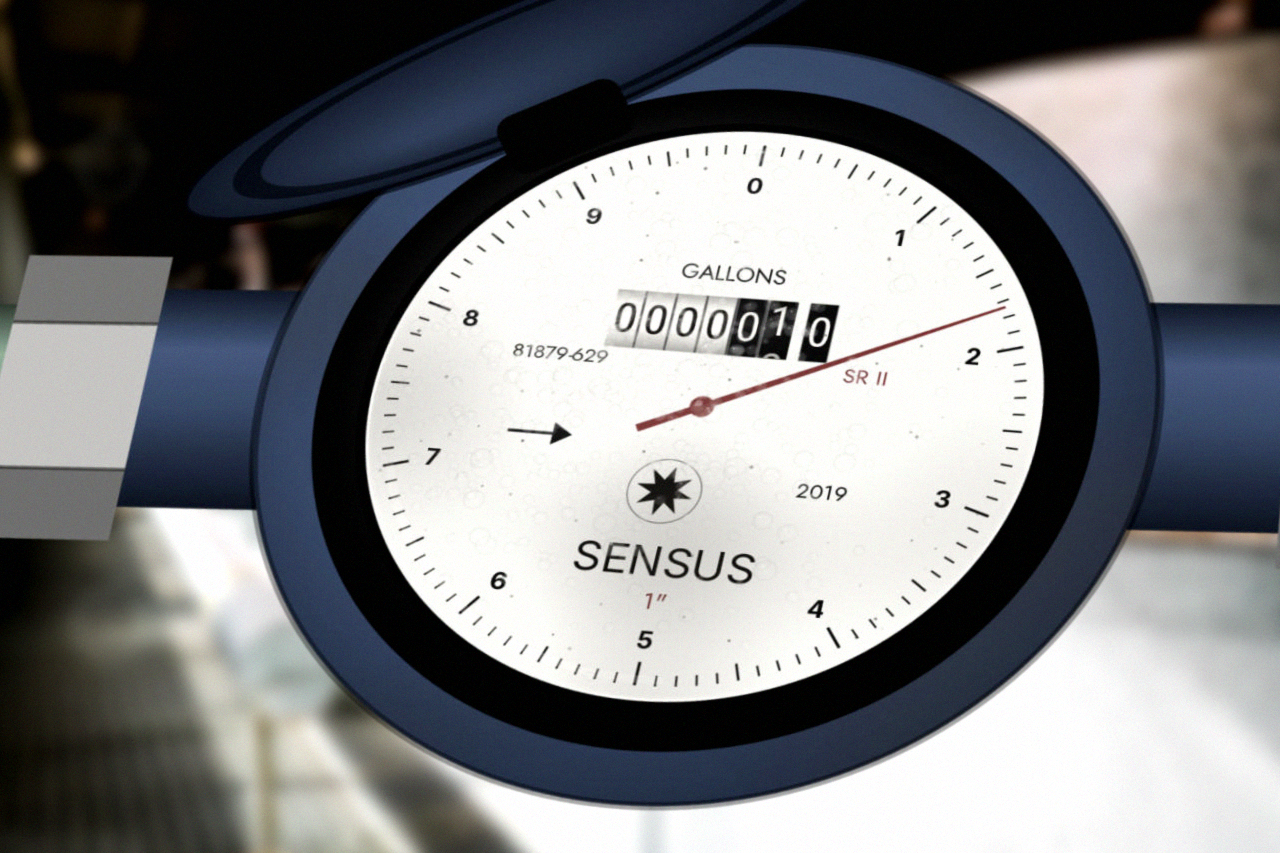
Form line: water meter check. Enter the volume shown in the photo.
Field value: 11.7 gal
